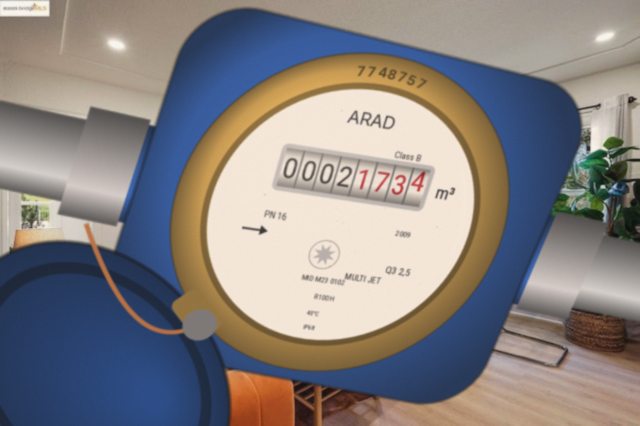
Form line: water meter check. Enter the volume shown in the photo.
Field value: 2.1734 m³
